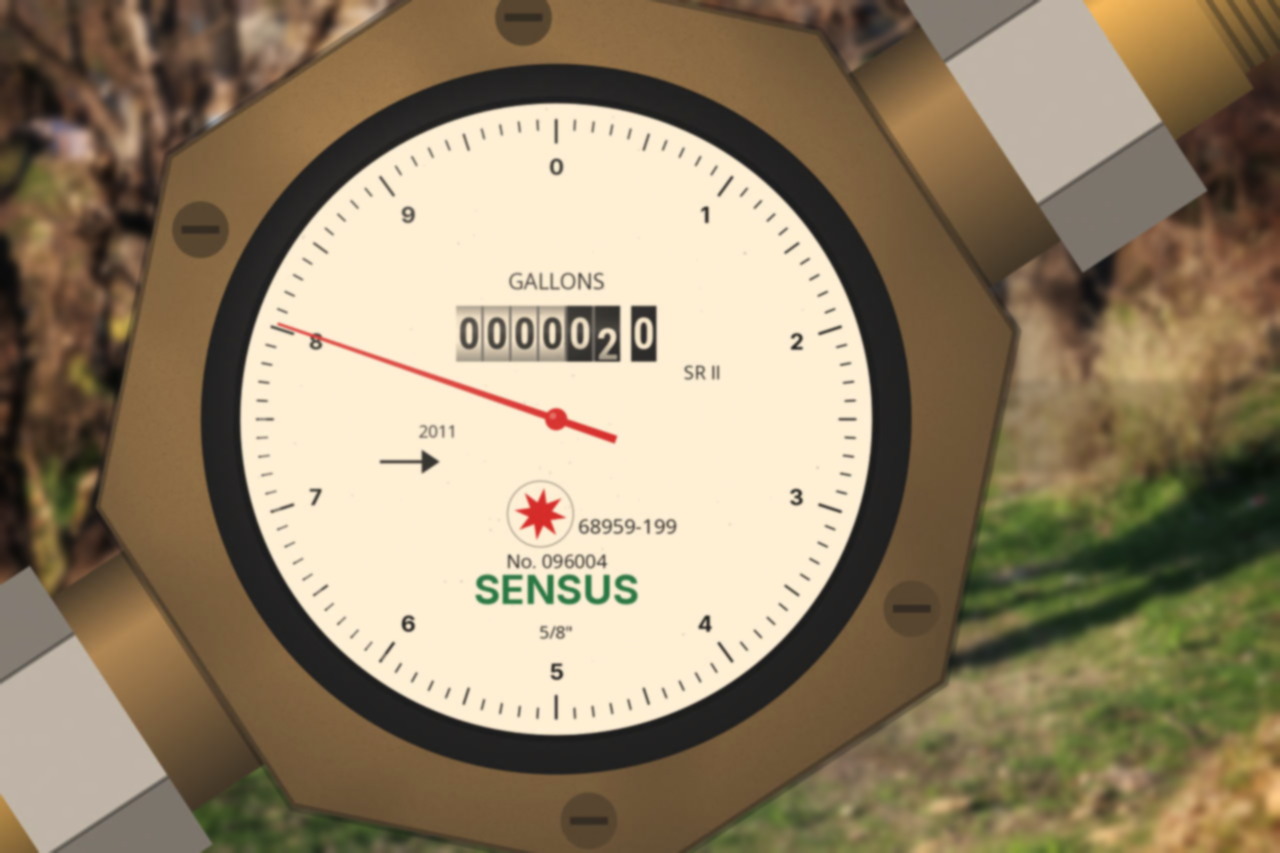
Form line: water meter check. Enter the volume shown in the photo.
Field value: 18.0 gal
